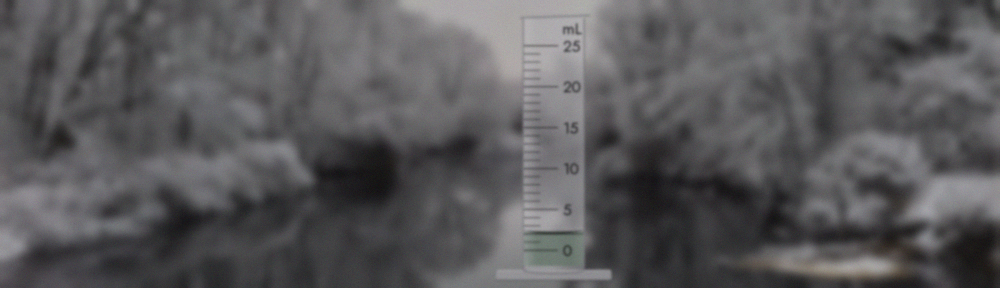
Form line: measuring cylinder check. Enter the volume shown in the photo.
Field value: 2 mL
